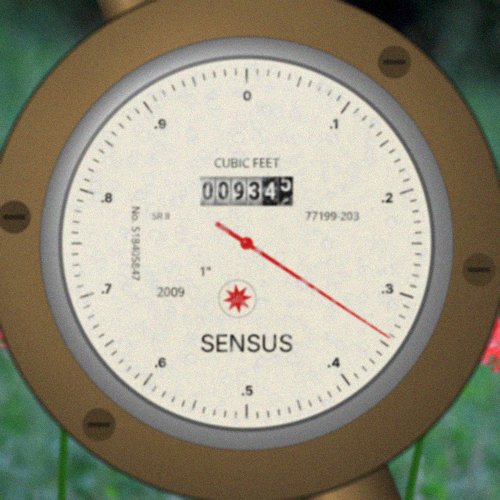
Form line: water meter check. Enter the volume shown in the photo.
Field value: 9345.34 ft³
